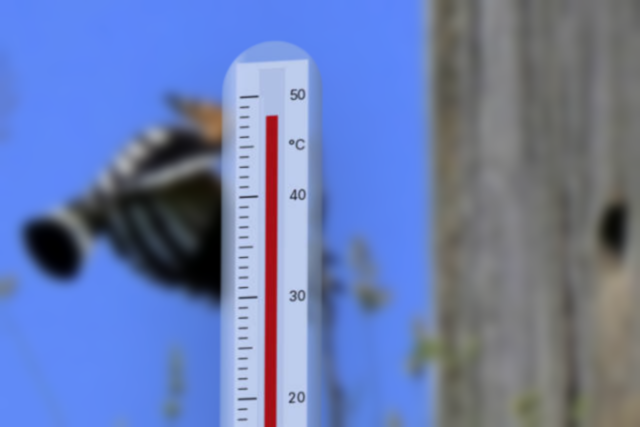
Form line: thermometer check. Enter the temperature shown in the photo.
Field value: 48 °C
